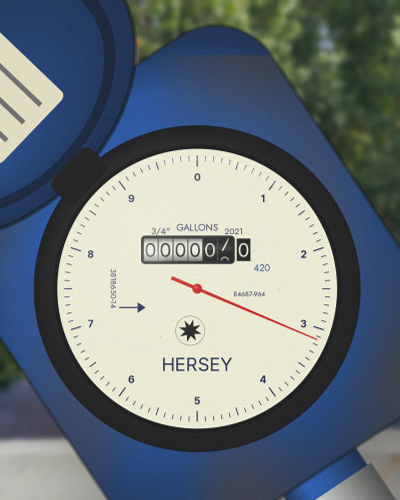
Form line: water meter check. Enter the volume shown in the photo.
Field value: 73.1 gal
